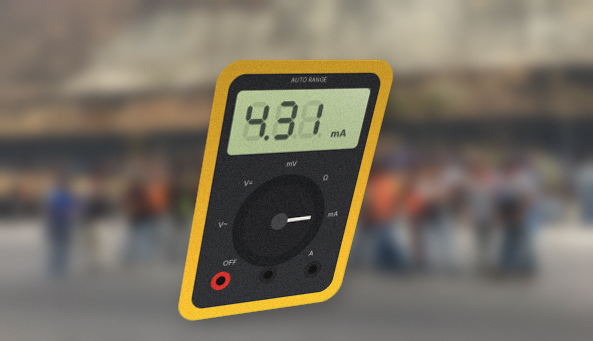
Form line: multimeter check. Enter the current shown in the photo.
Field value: 4.31 mA
